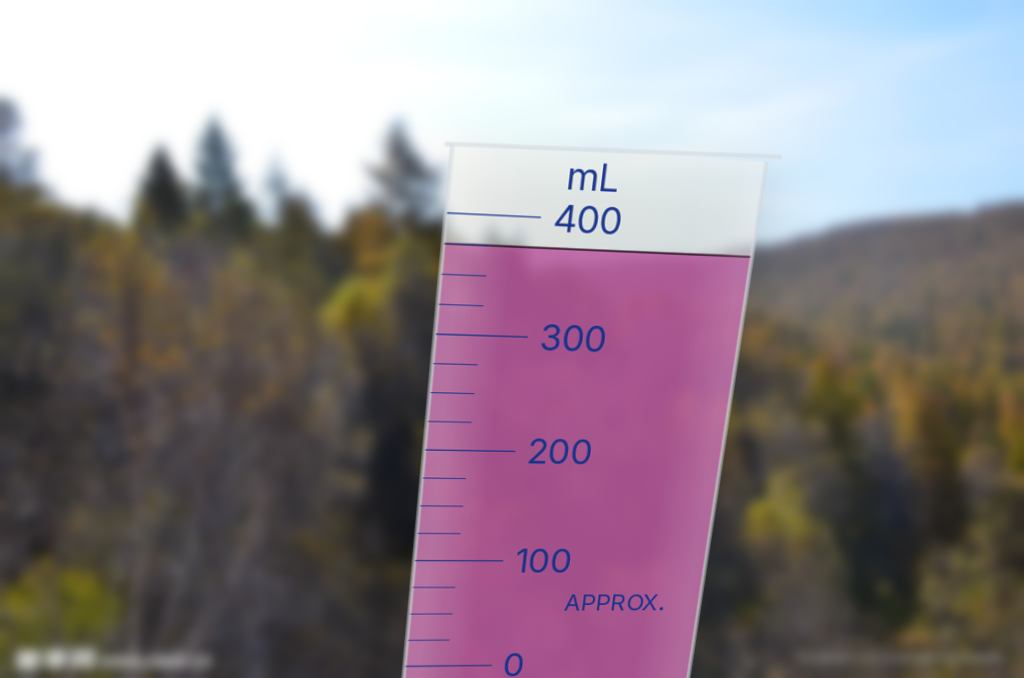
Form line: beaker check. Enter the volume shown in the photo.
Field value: 375 mL
